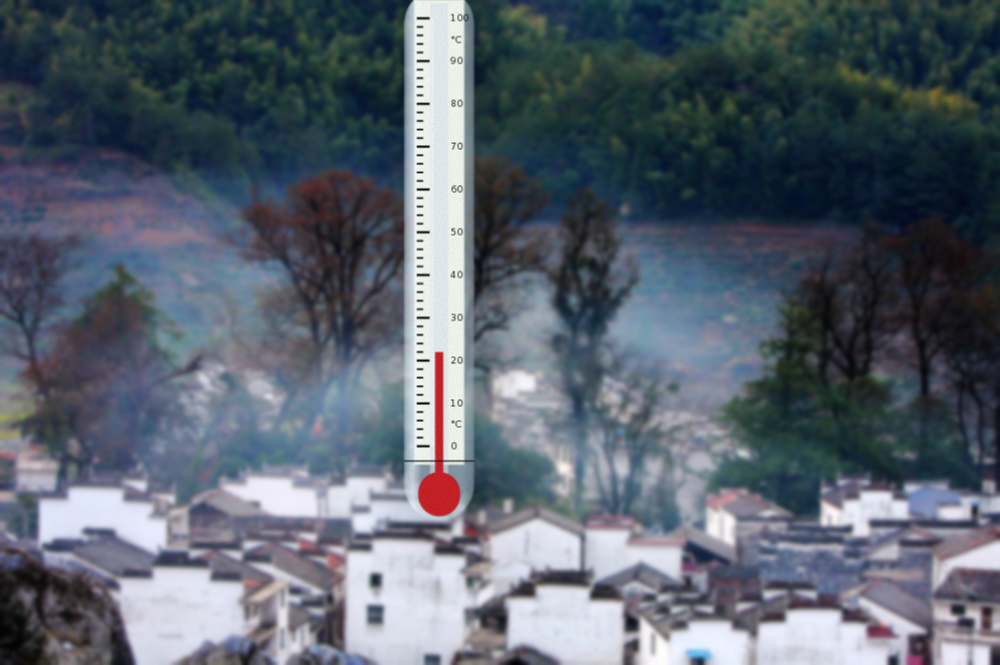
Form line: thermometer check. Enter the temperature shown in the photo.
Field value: 22 °C
